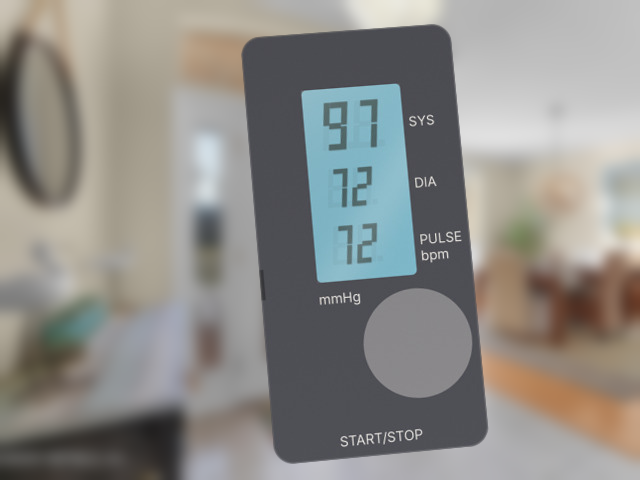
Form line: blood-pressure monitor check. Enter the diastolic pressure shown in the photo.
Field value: 72 mmHg
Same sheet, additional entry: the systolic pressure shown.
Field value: 97 mmHg
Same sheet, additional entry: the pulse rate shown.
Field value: 72 bpm
